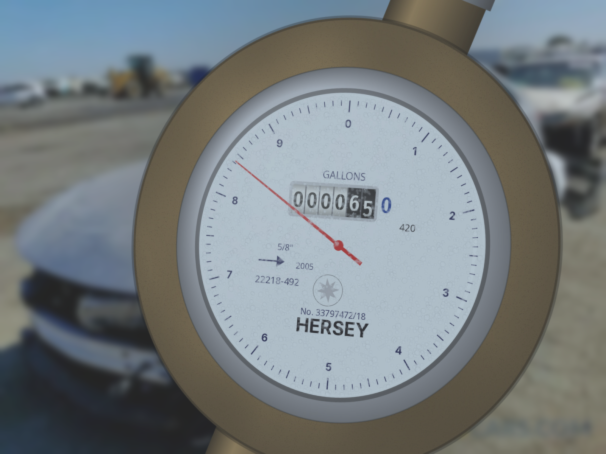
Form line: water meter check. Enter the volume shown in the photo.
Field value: 648.4 gal
